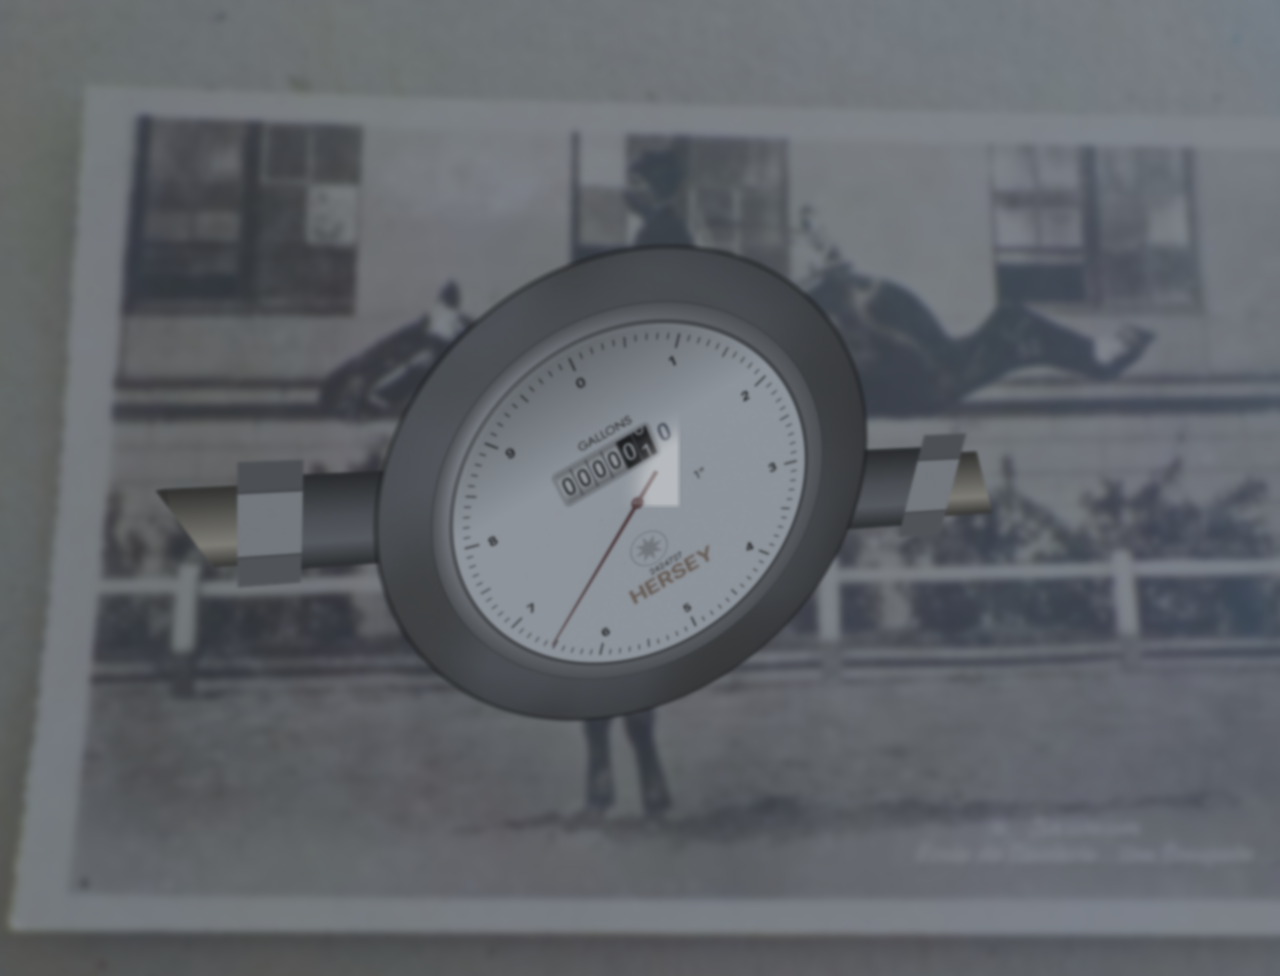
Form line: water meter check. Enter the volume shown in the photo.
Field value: 6.5 gal
